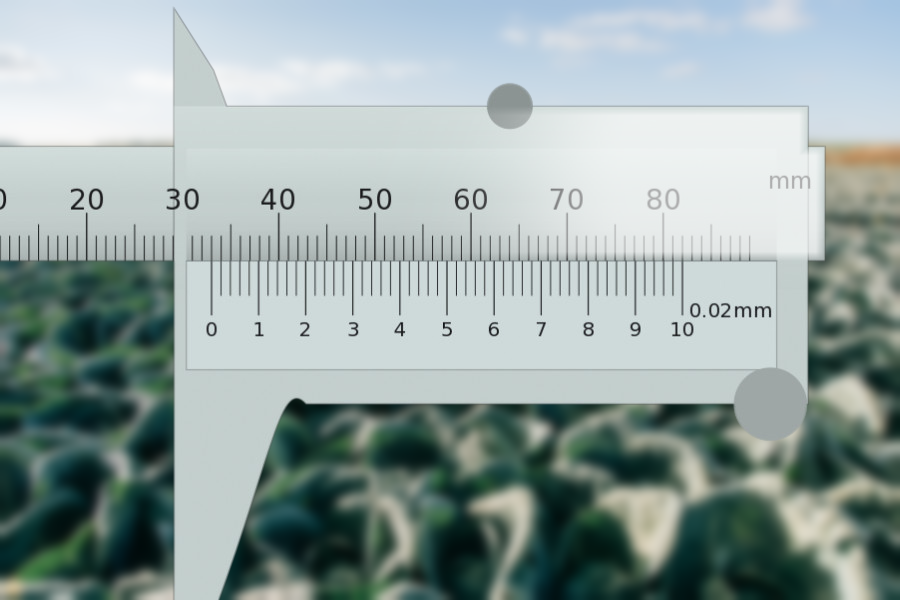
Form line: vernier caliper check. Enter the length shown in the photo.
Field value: 33.0 mm
